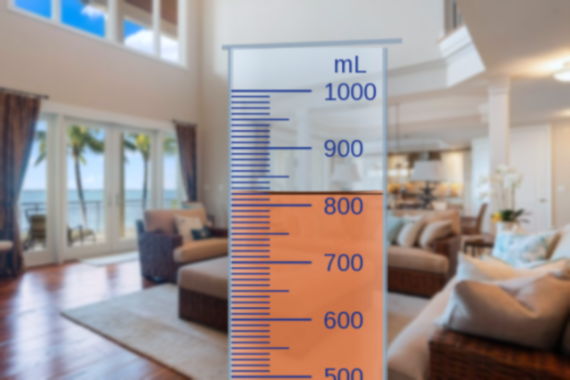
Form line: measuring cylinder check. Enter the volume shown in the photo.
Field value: 820 mL
